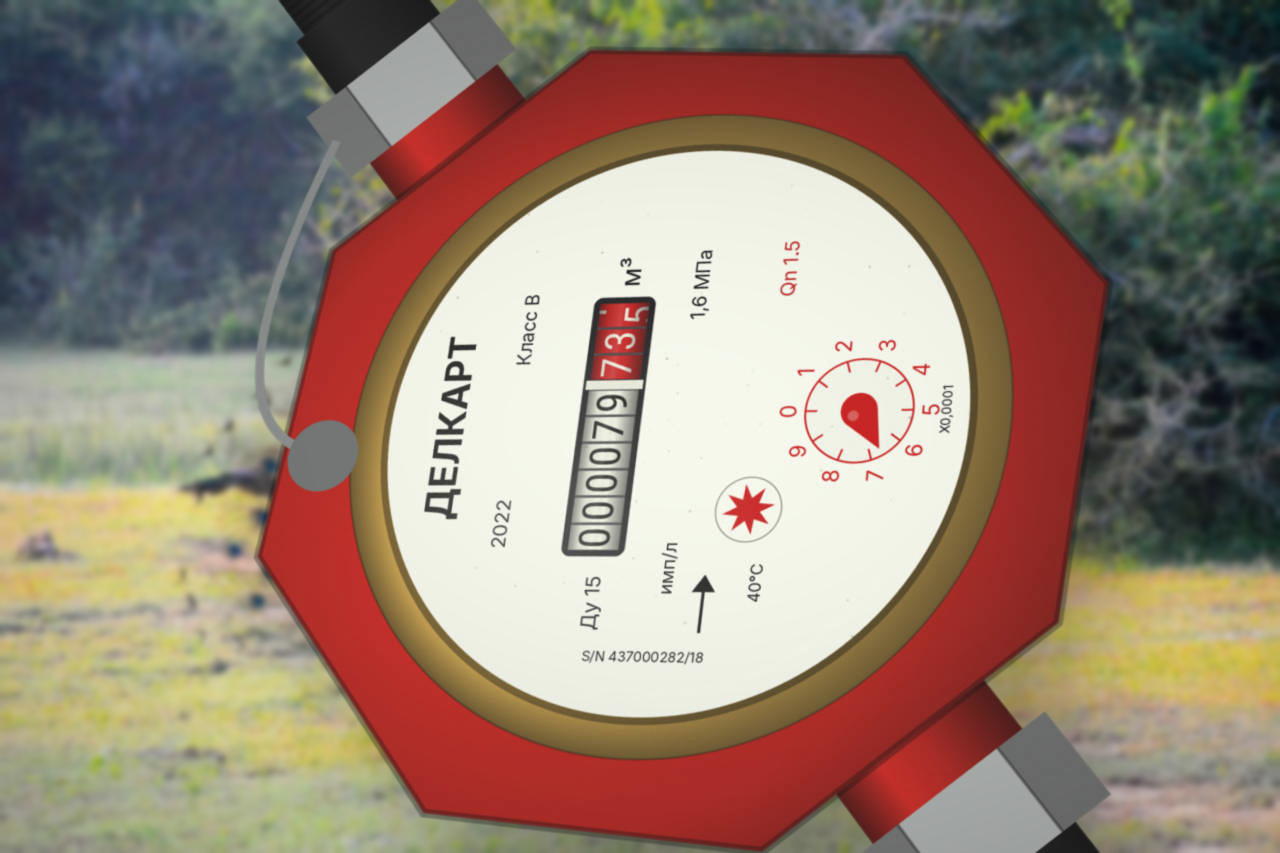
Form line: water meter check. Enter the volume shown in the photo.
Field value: 79.7346 m³
